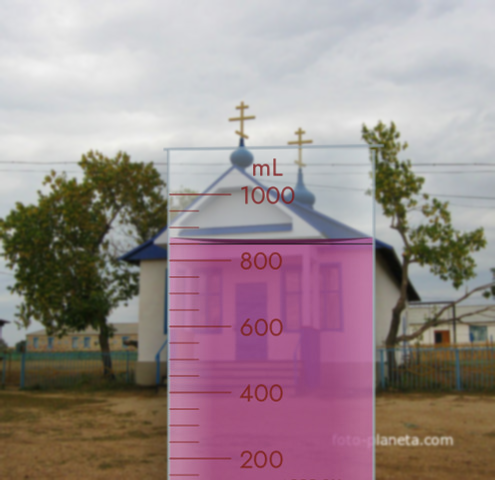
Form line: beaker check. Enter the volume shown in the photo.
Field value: 850 mL
